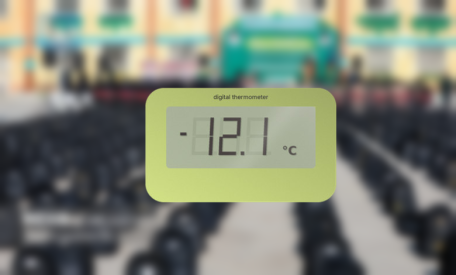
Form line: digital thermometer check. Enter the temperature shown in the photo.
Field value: -12.1 °C
